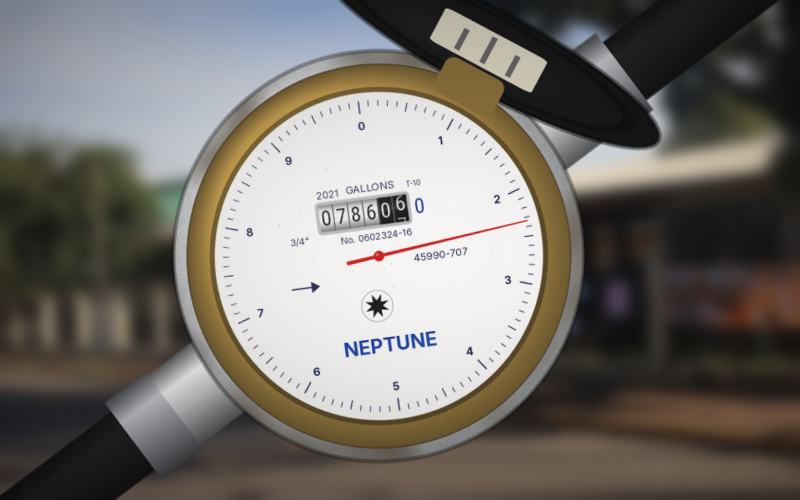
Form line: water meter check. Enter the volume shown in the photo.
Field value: 786062.3 gal
